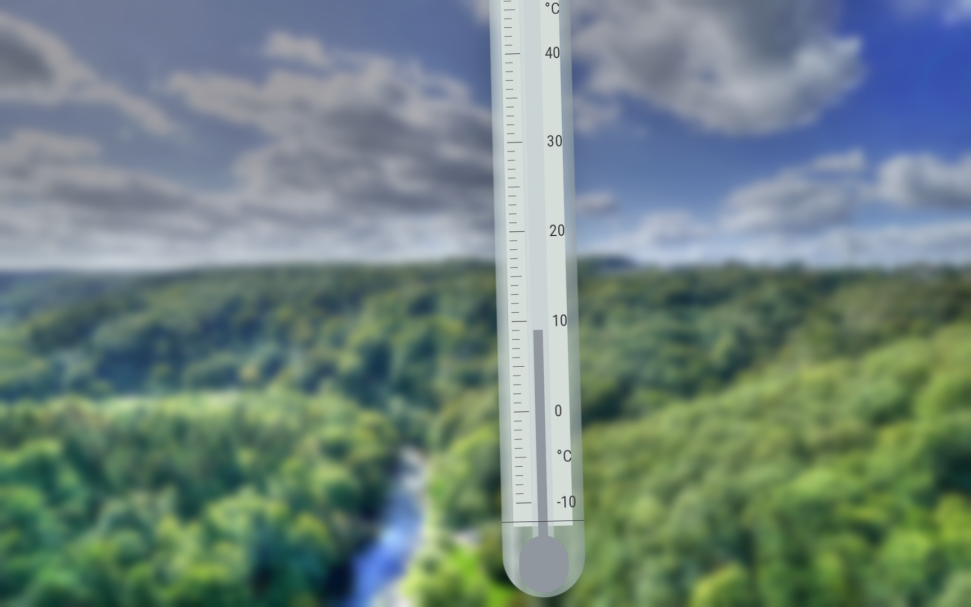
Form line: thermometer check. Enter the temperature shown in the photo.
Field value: 9 °C
